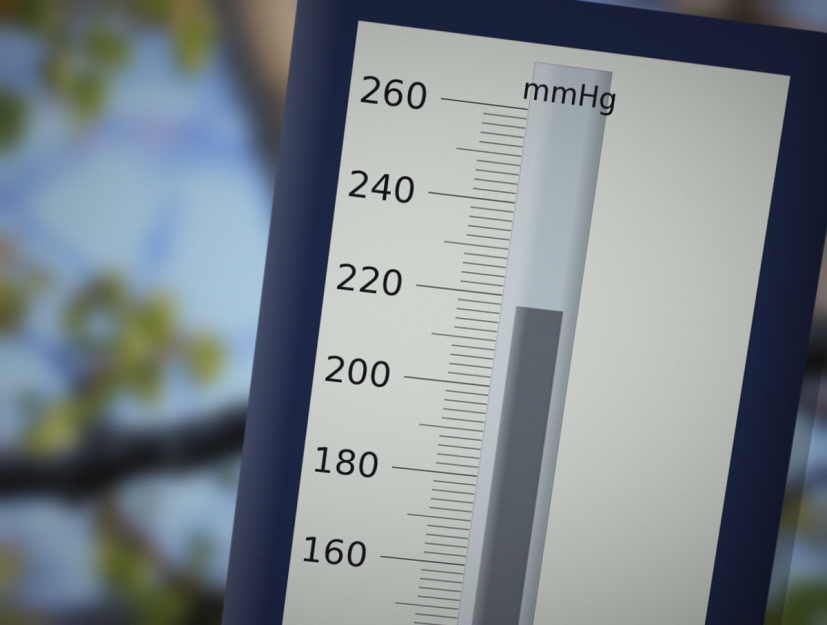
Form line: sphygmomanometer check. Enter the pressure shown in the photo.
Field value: 218 mmHg
